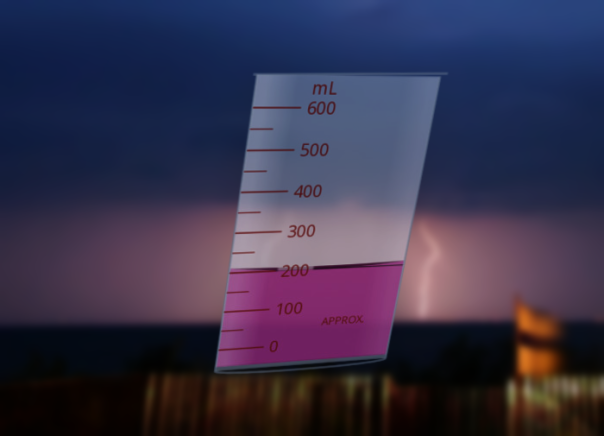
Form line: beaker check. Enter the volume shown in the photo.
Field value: 200 mL
